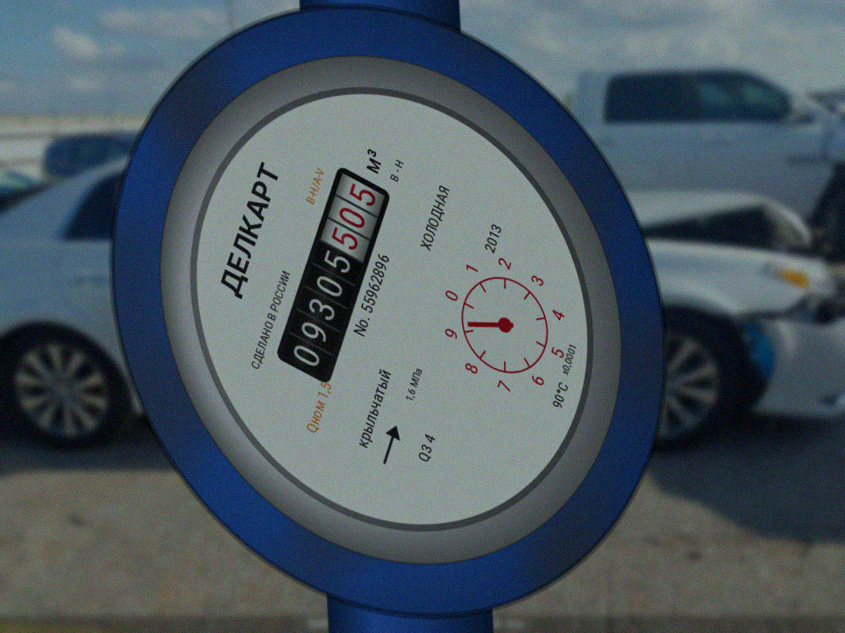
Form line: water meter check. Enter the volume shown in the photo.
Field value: 9305.5049 m³
